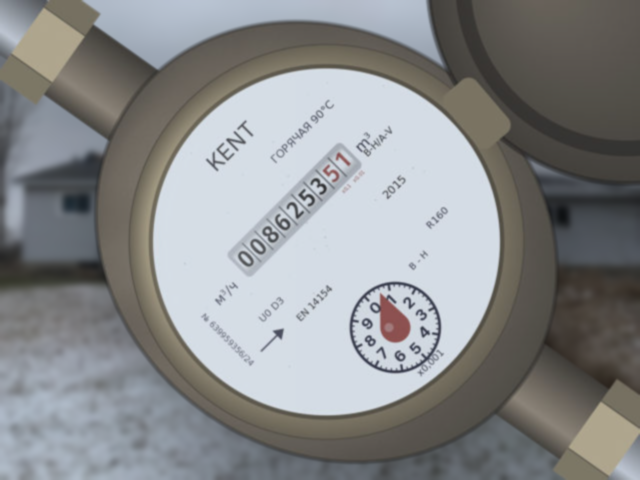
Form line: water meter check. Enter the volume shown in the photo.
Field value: 86253.510 m³
